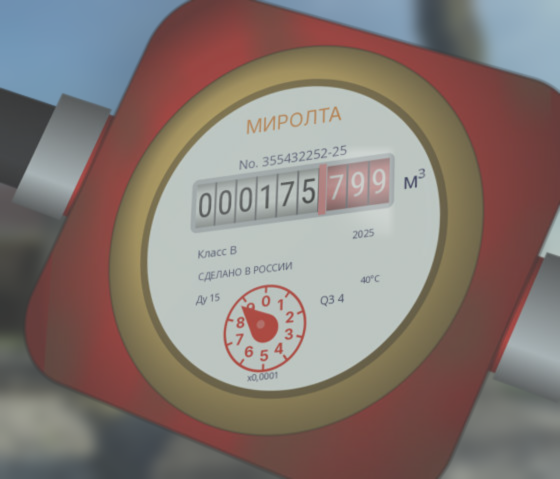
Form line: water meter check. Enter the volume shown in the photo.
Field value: 175.7998 m³
